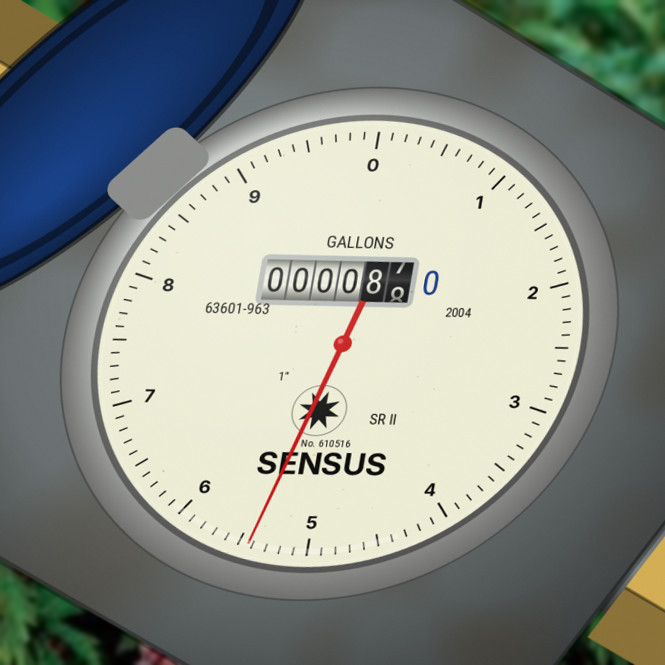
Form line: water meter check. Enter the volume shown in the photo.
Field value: 875.4 gal
